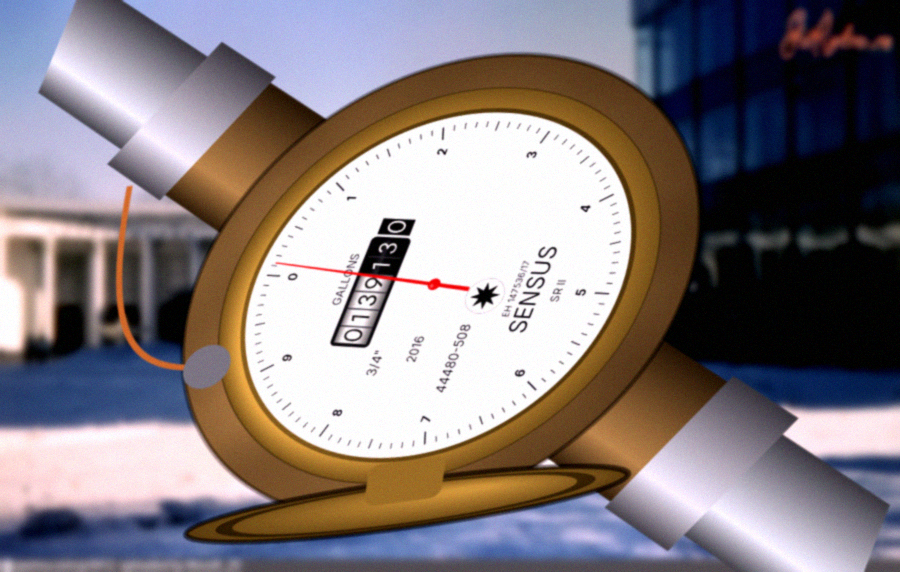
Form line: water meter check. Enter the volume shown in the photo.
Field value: 139130.1 gal
